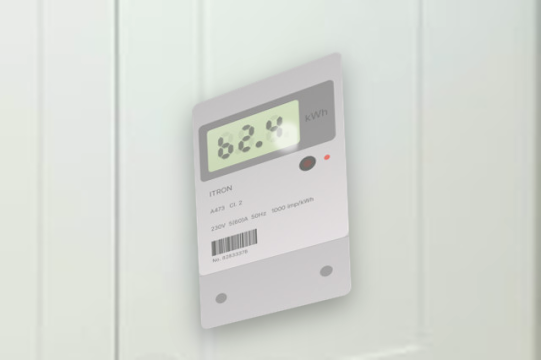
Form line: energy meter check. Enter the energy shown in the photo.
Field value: 62.4 kWh
